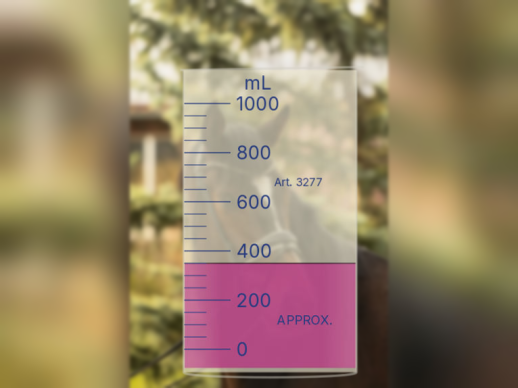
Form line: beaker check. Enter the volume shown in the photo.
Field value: 350 mL
